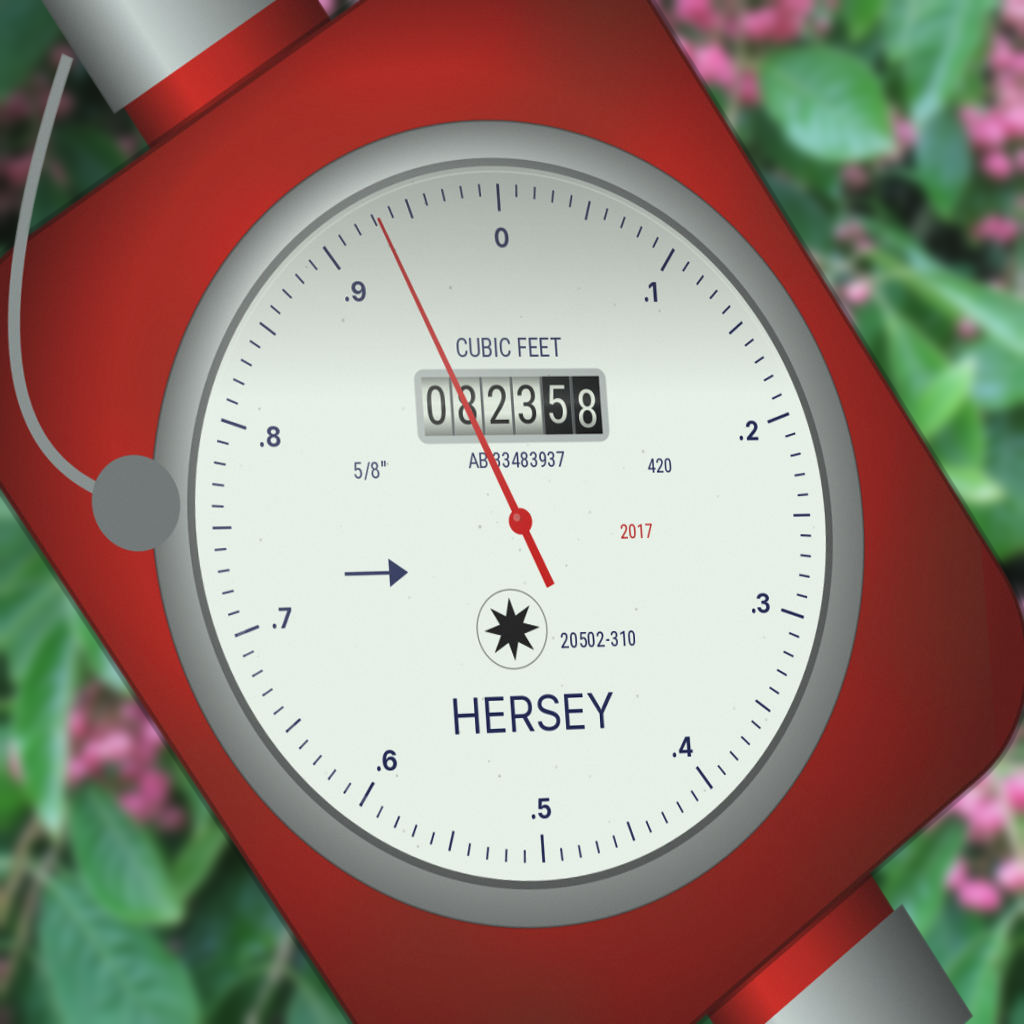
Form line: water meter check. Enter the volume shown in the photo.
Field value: 82357.93 ft³
